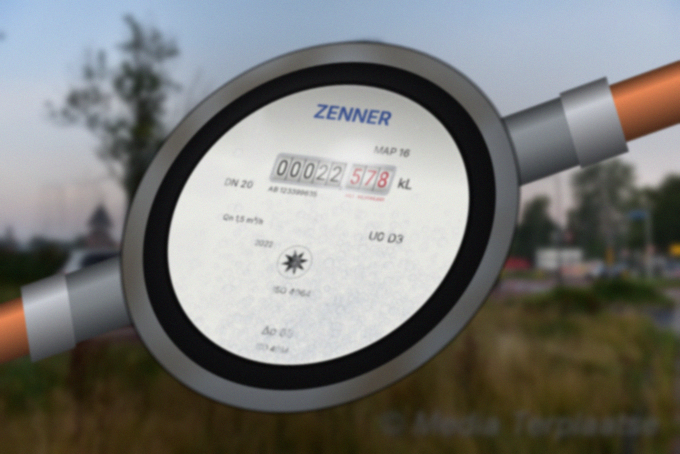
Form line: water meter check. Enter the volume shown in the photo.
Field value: 22.578 kL
